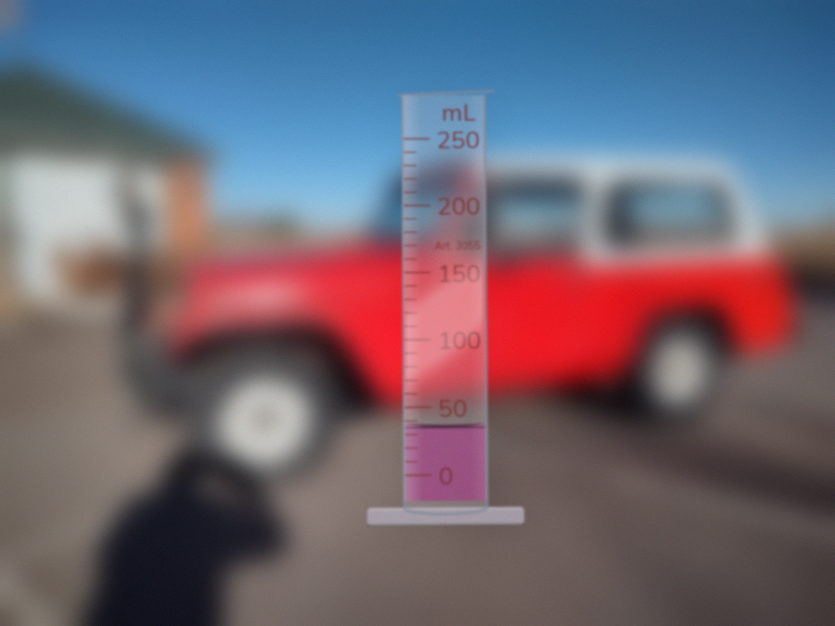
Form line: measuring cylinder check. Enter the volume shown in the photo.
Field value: 35 mL
